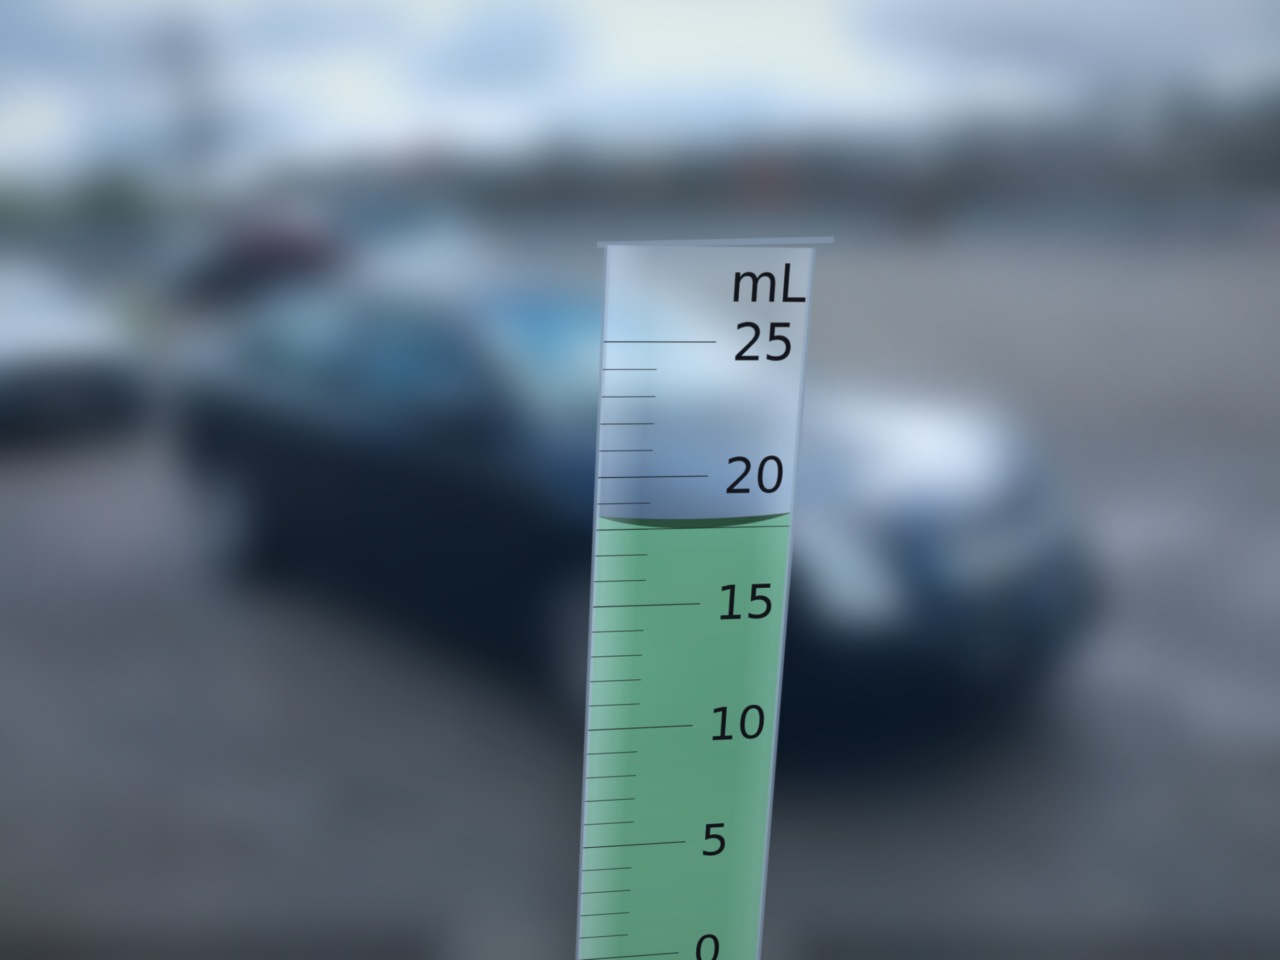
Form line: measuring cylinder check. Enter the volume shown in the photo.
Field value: 18 mL
